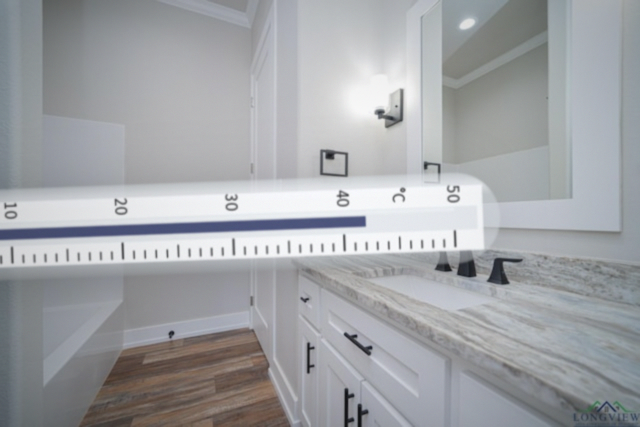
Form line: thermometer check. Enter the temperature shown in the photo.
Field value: 42 °C
